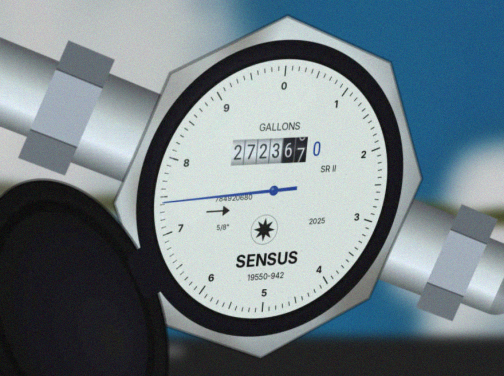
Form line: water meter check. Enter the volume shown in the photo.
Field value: 2723667.4 gal
